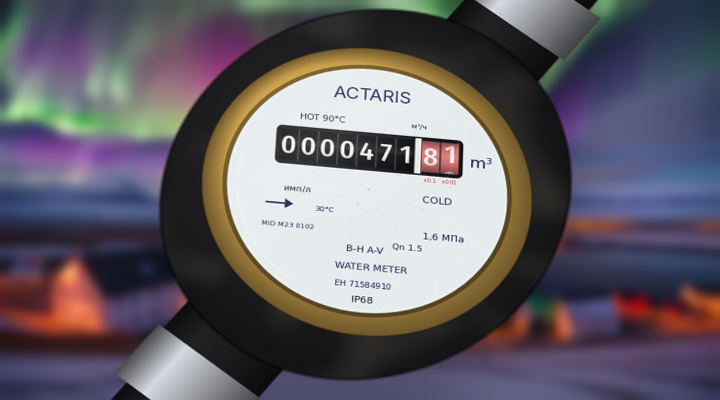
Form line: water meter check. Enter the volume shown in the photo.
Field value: 471.81 m³
